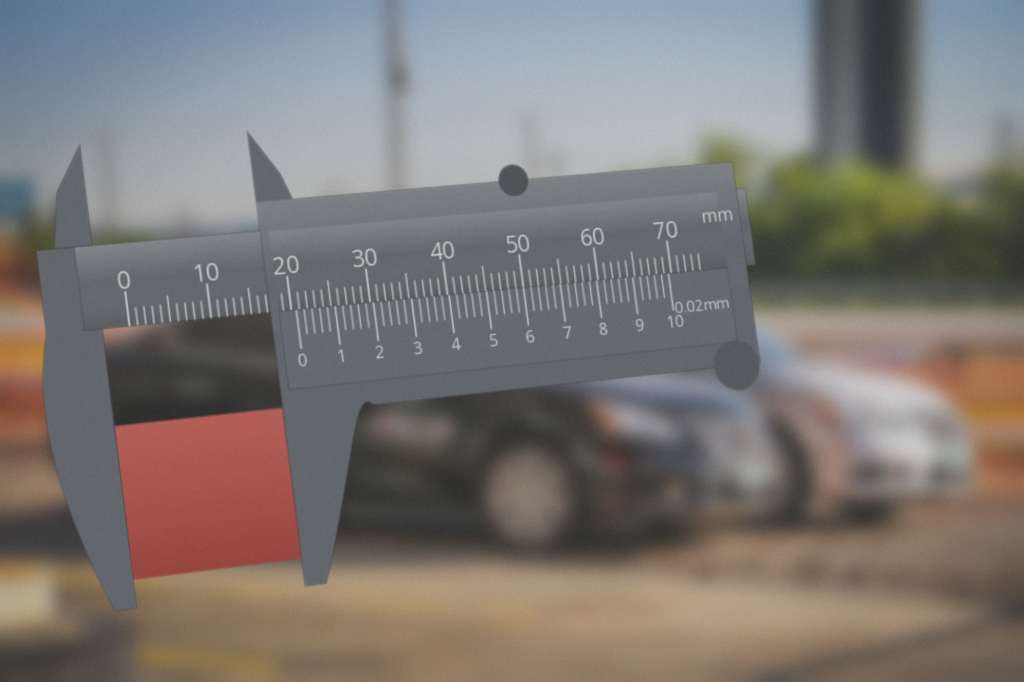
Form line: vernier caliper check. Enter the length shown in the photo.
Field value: 20.6 mm
